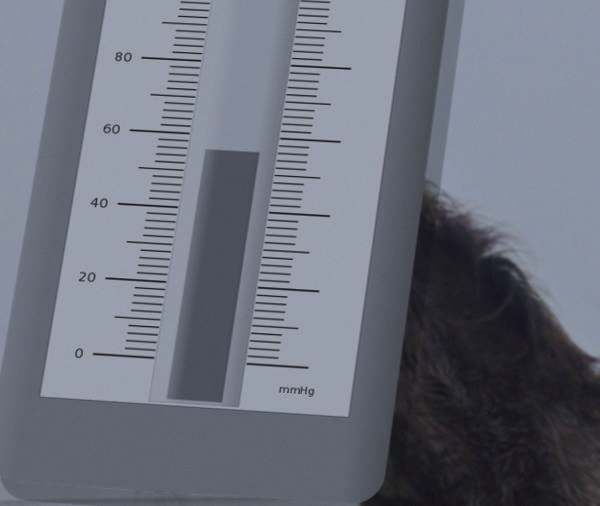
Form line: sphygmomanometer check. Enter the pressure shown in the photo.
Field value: 56 mmHg
